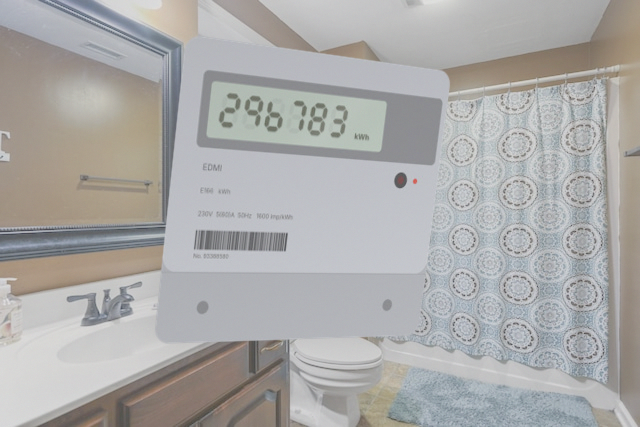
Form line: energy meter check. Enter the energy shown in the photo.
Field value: 296783 kWh
